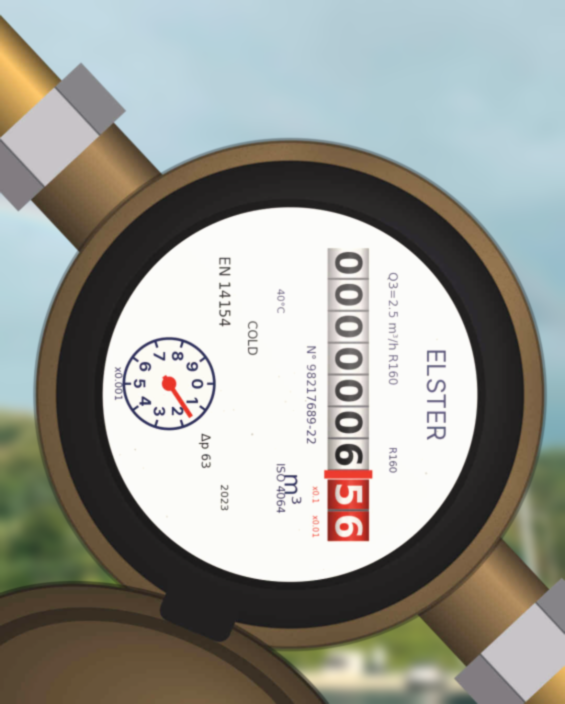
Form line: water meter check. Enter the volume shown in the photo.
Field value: 6.561 m³
